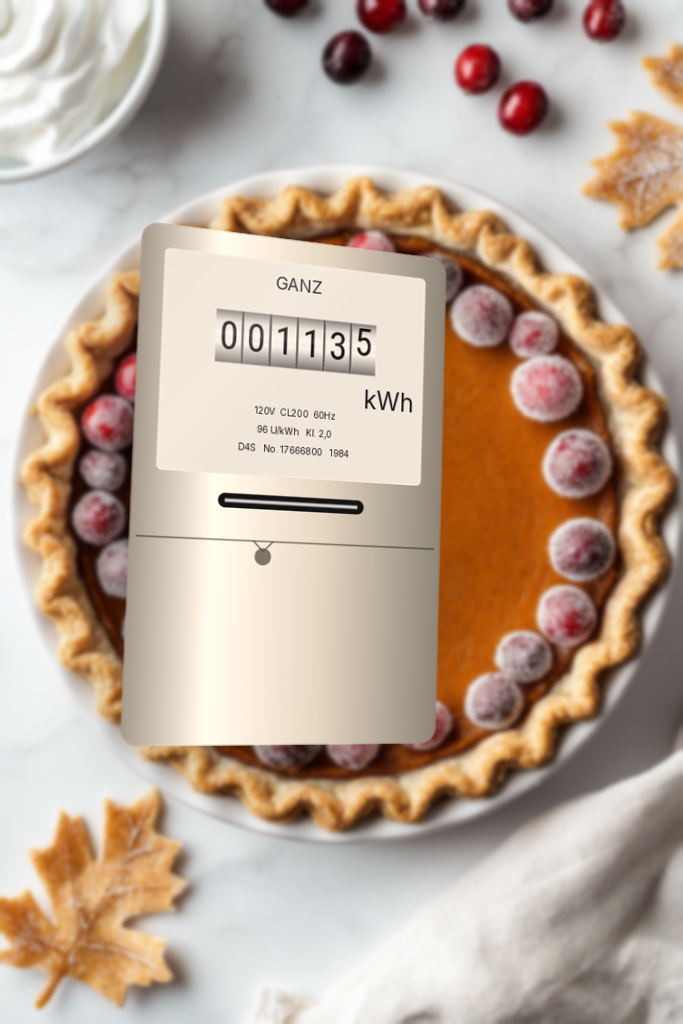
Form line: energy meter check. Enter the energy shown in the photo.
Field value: 1135 kWh
